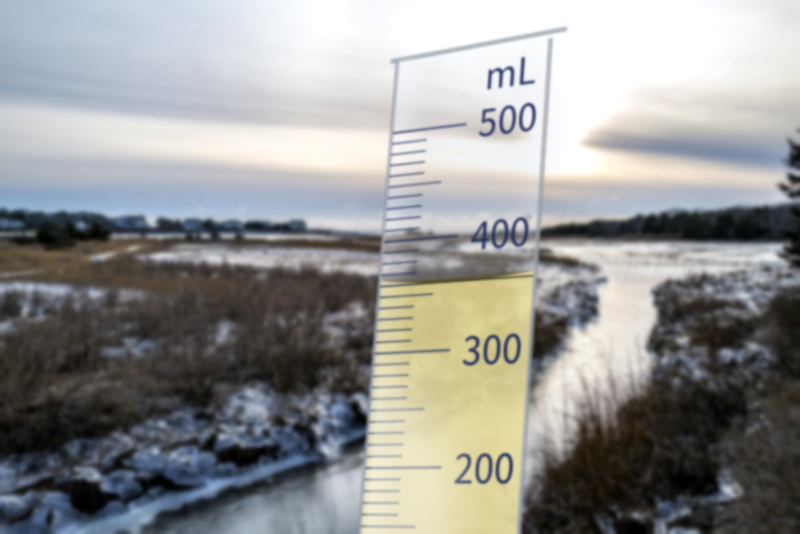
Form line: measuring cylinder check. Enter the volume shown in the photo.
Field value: 360 mL
